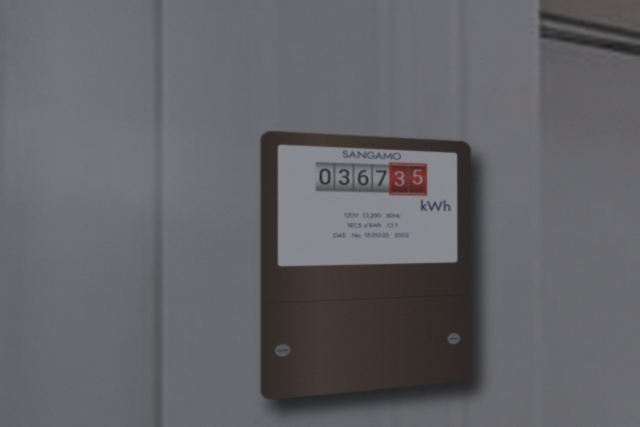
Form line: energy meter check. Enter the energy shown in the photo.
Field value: 367.35 kWh
